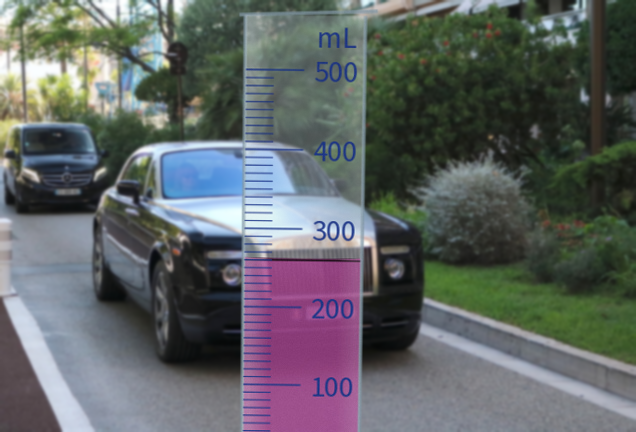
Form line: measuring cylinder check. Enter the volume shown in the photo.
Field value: 260 mL
